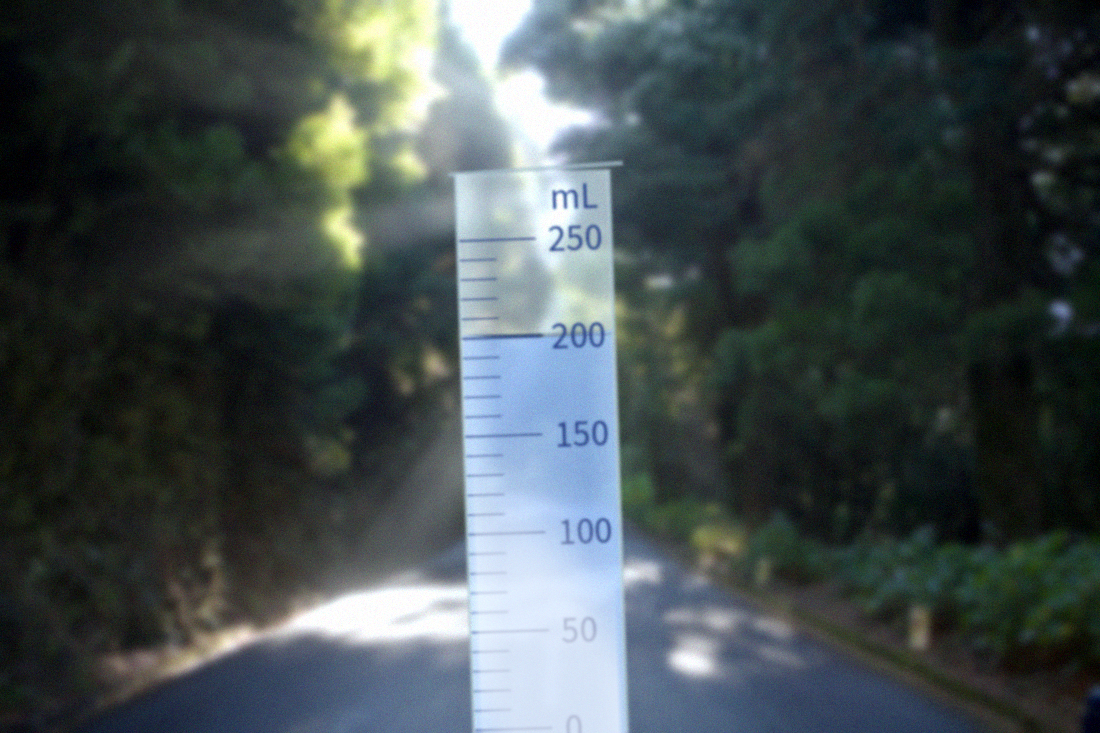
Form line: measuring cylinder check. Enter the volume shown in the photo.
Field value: 200 mL
